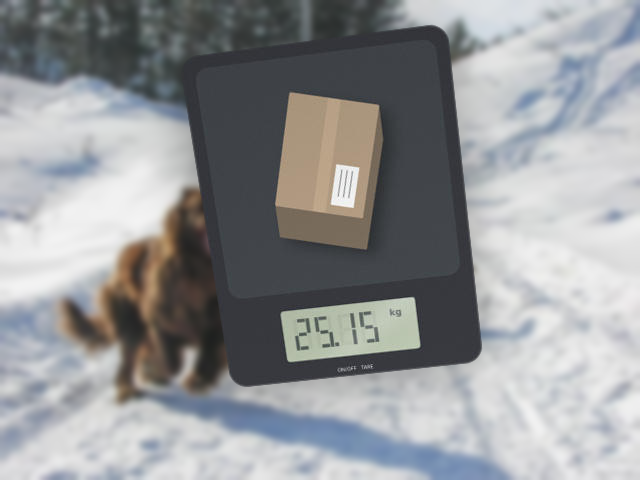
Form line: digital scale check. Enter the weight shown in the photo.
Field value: 25.15 kg
